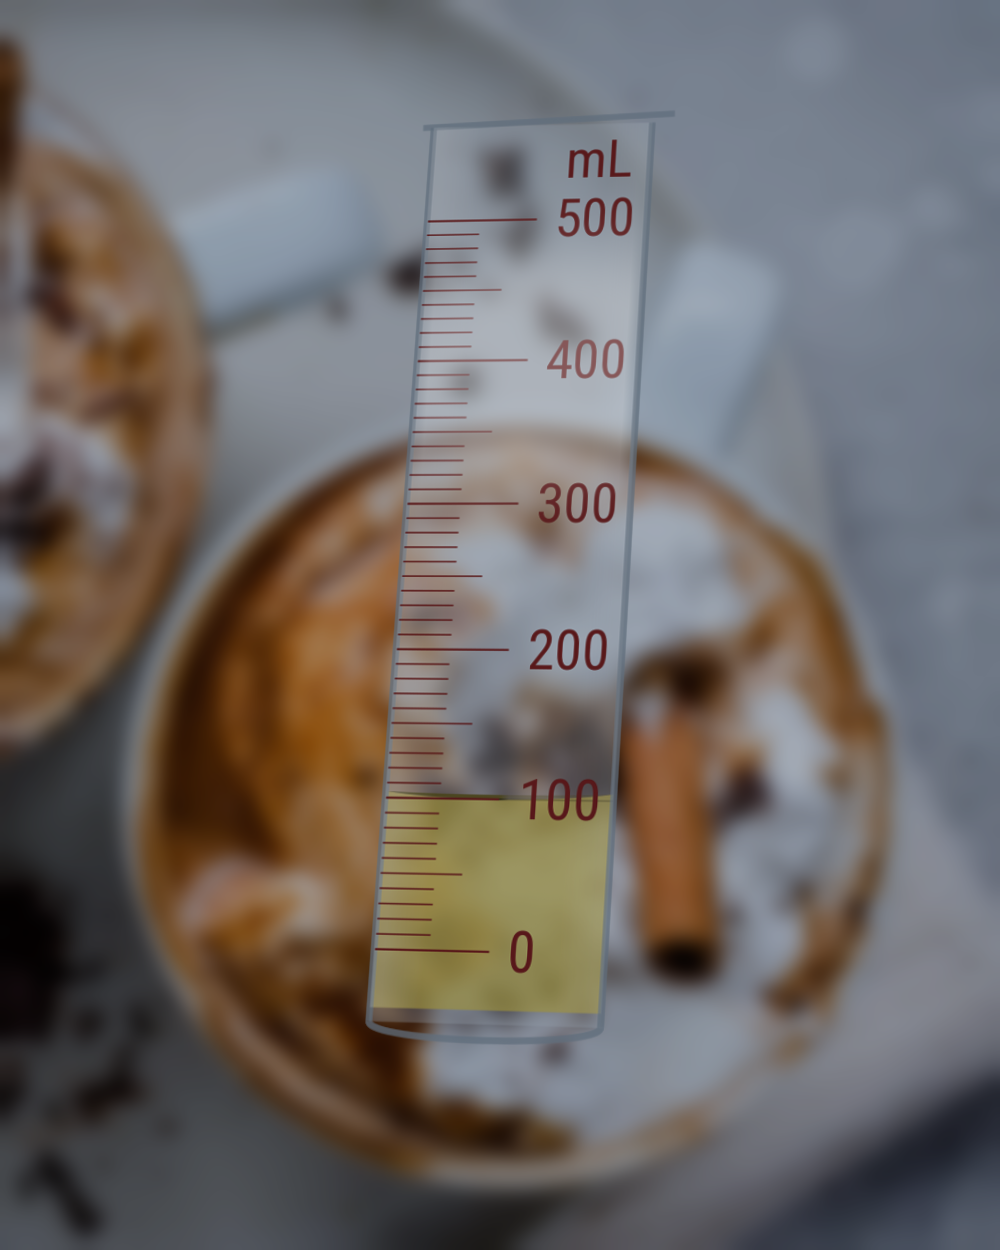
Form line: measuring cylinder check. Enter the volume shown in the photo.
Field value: 100 mL
